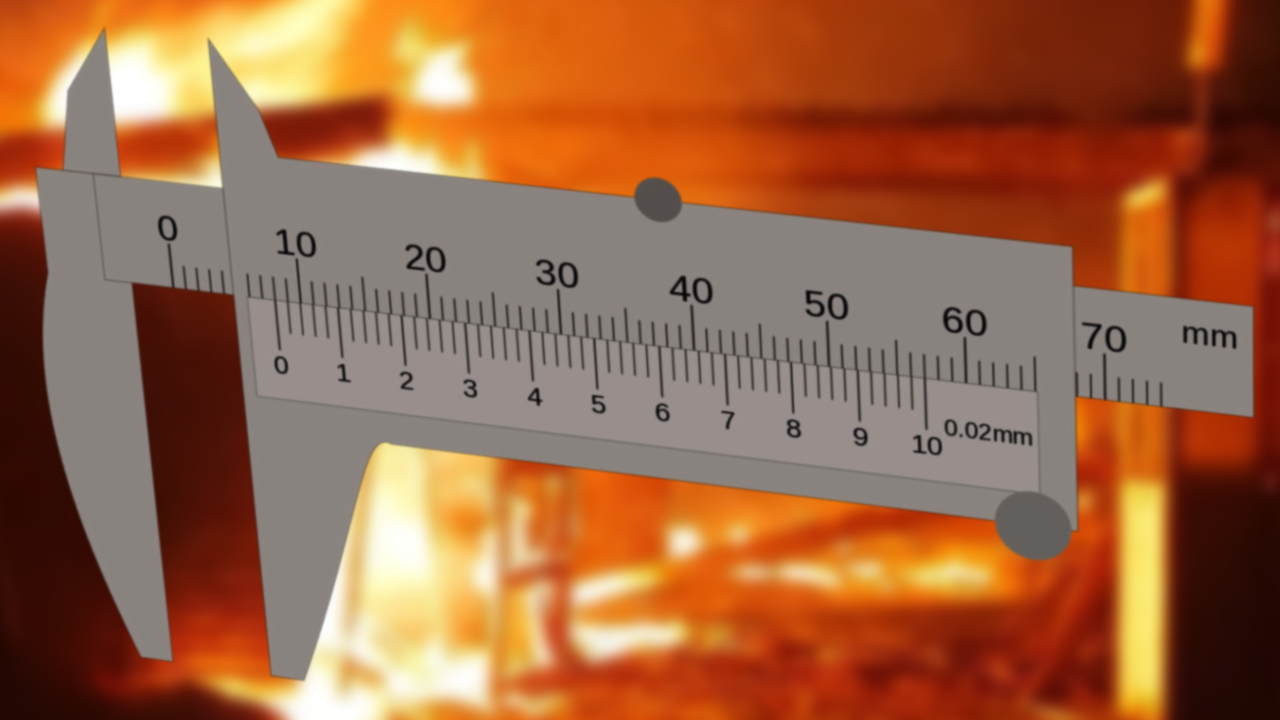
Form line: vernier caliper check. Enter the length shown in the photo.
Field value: 8.0 mm
